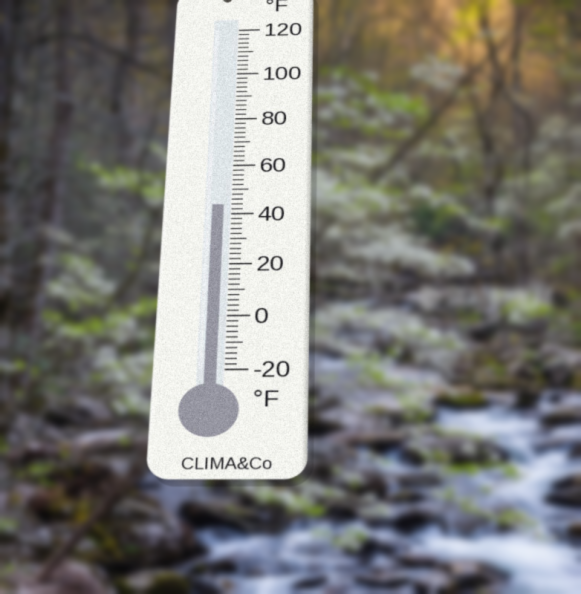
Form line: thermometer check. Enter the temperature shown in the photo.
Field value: 44 °F
